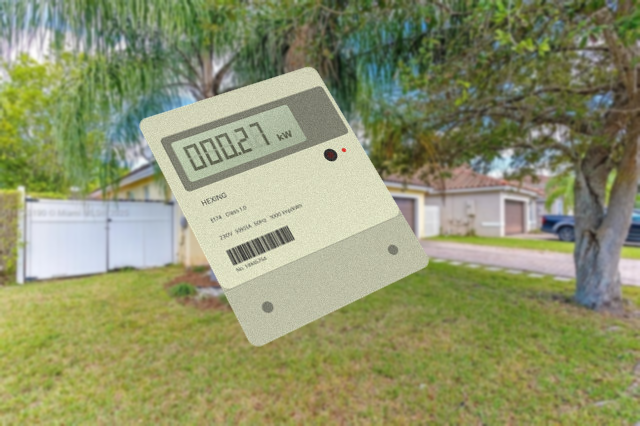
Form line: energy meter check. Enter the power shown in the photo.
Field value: 0.27 kW
